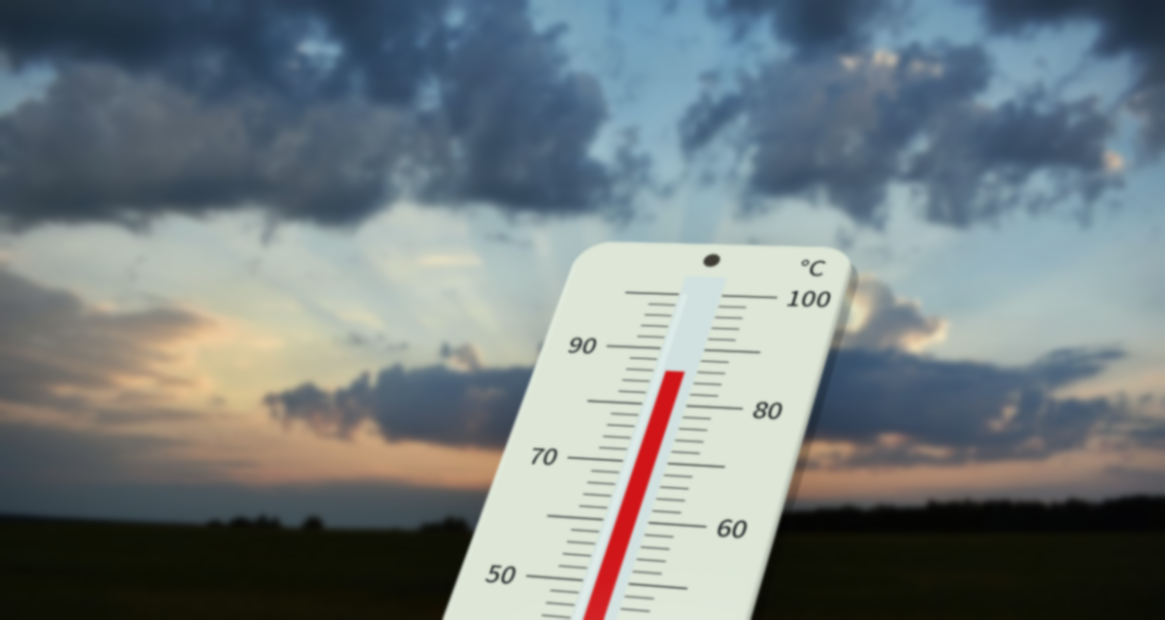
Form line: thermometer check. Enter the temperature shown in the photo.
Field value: 86 °C
